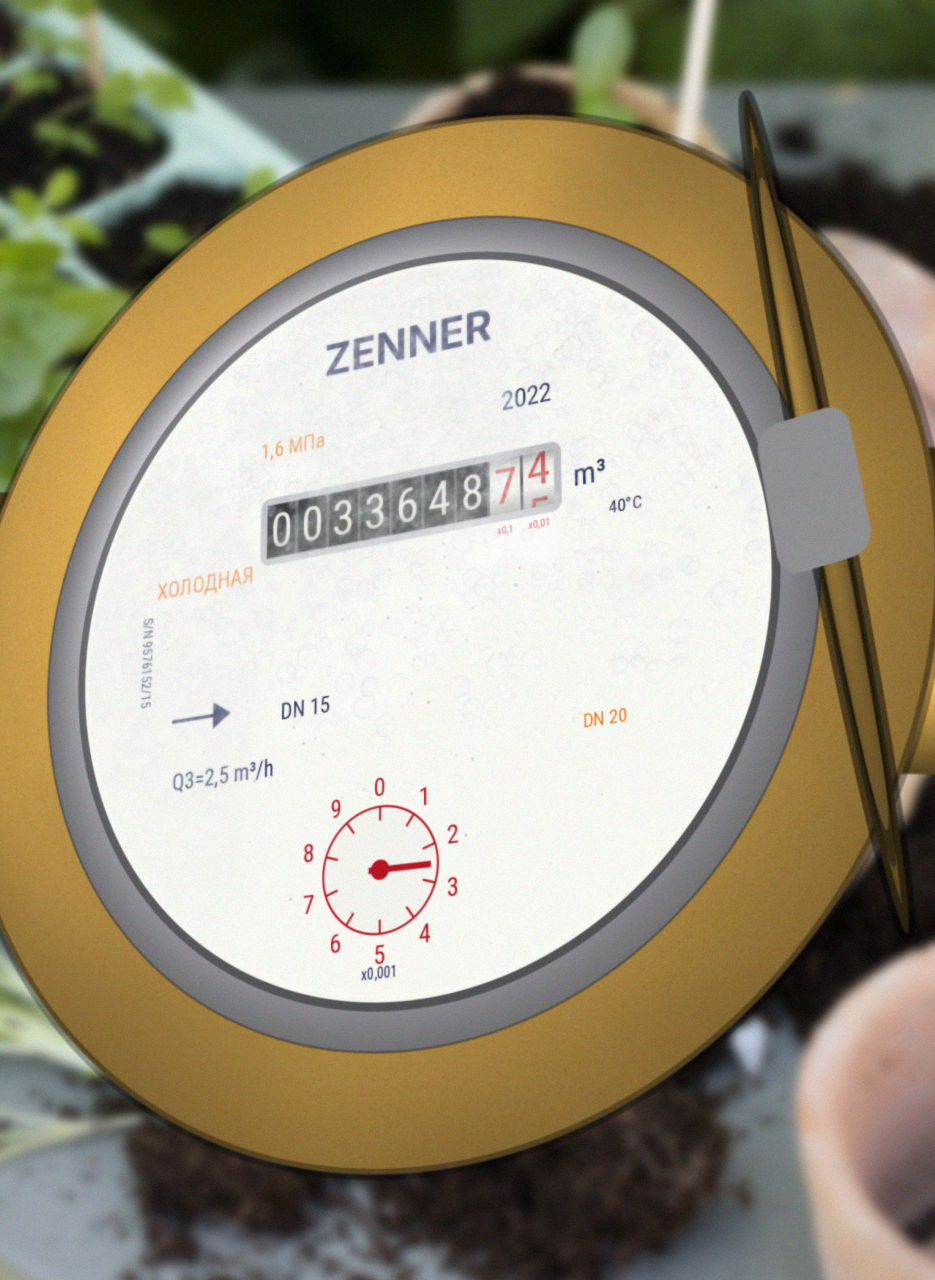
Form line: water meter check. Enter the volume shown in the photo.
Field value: 33648.742 m³
